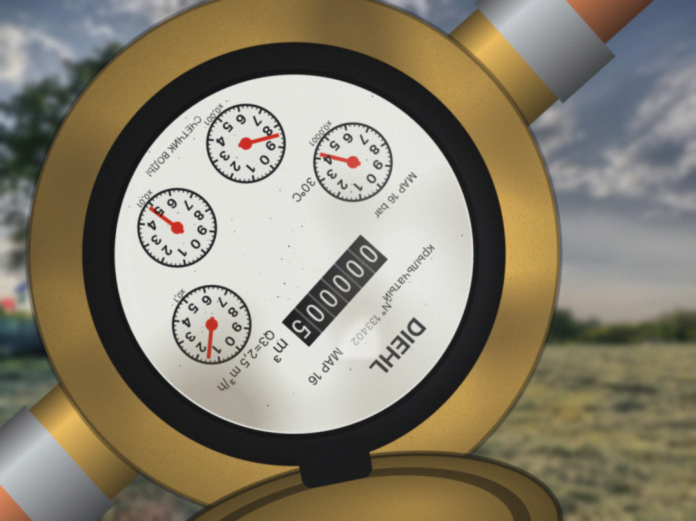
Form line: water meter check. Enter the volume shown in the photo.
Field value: 5.1484 m³
